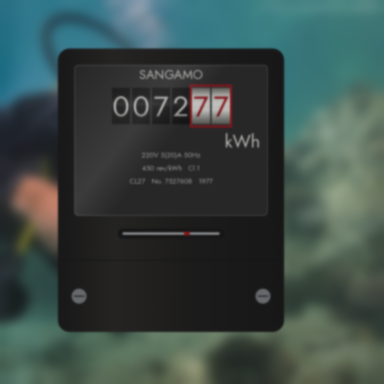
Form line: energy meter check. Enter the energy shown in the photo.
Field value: 72.77 kWh
